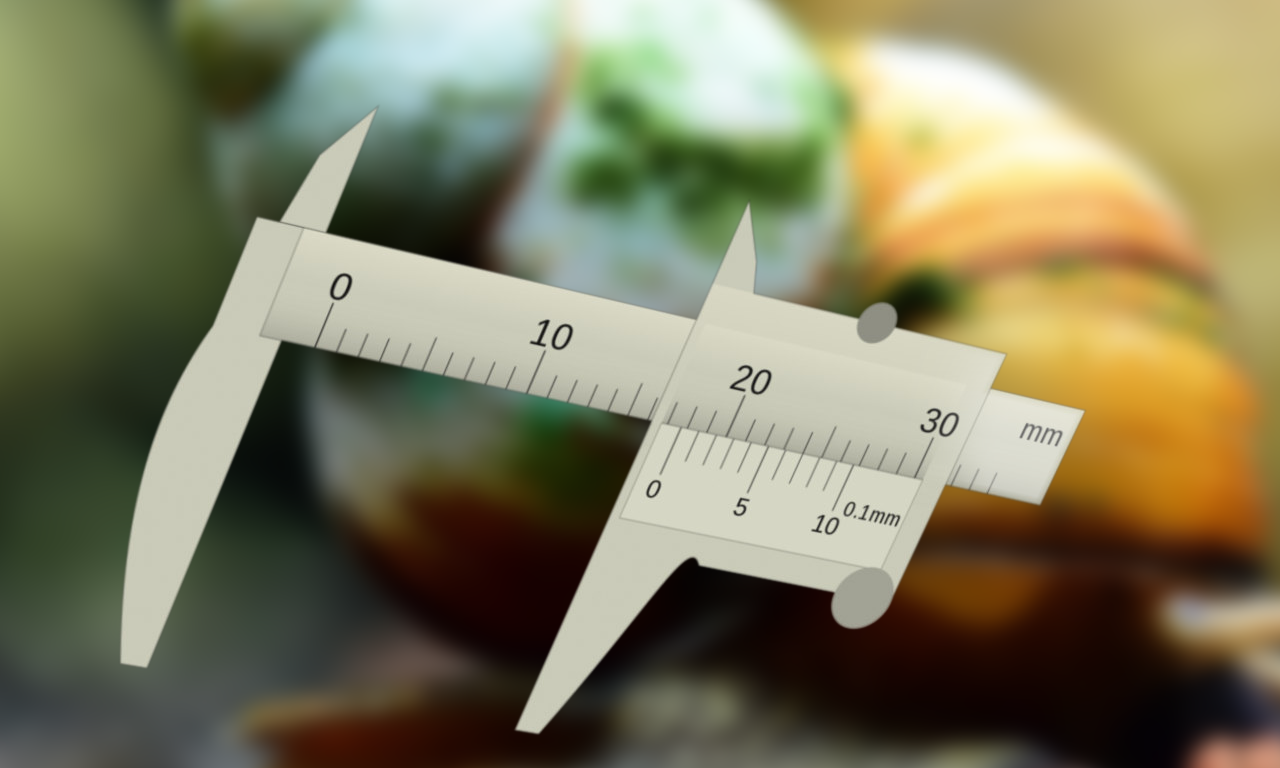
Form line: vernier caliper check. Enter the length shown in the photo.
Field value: 17.7 mm
